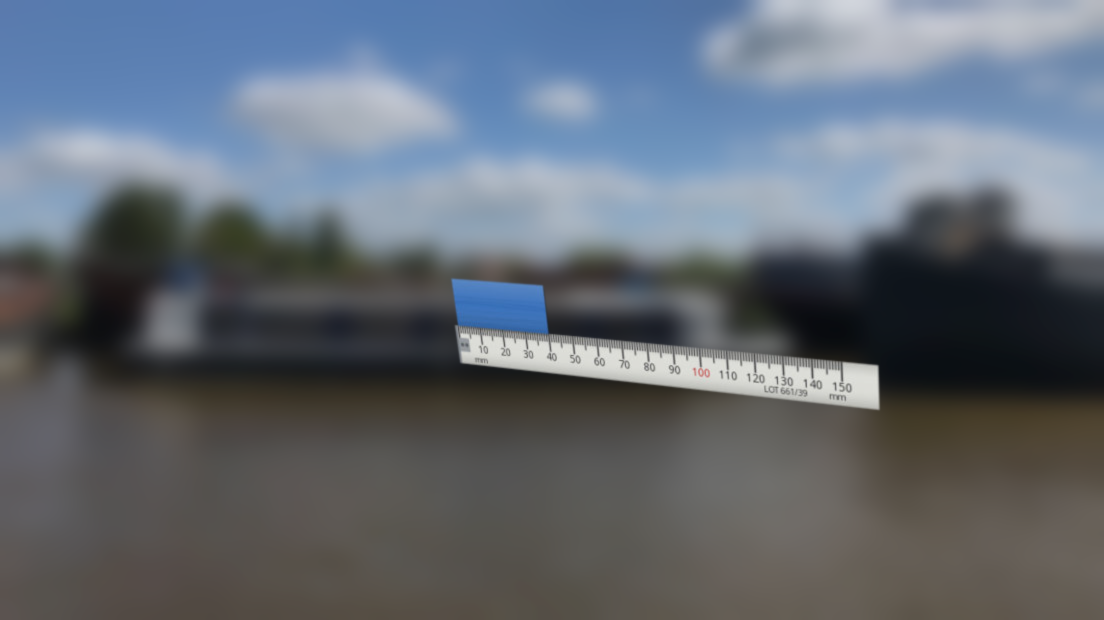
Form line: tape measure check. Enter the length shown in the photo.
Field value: 40 mm
